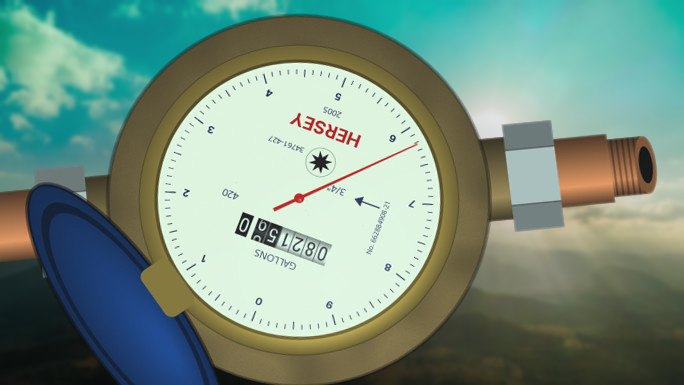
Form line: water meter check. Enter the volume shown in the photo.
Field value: 821586.2 gal
